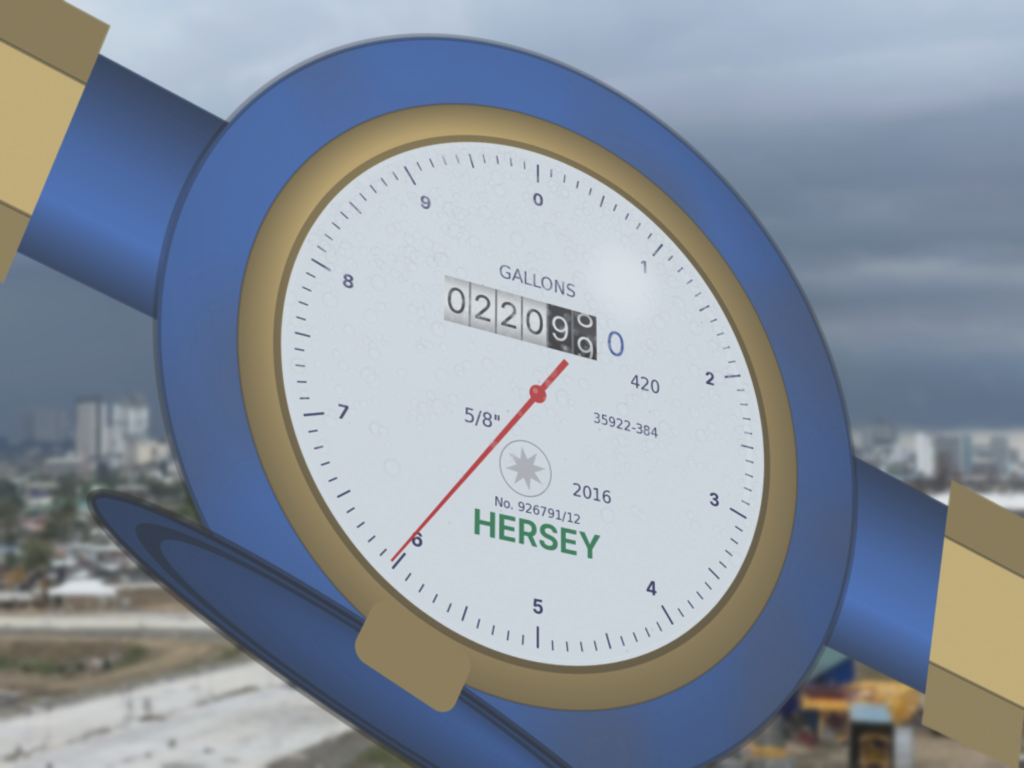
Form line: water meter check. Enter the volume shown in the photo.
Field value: 220986.0 gal
